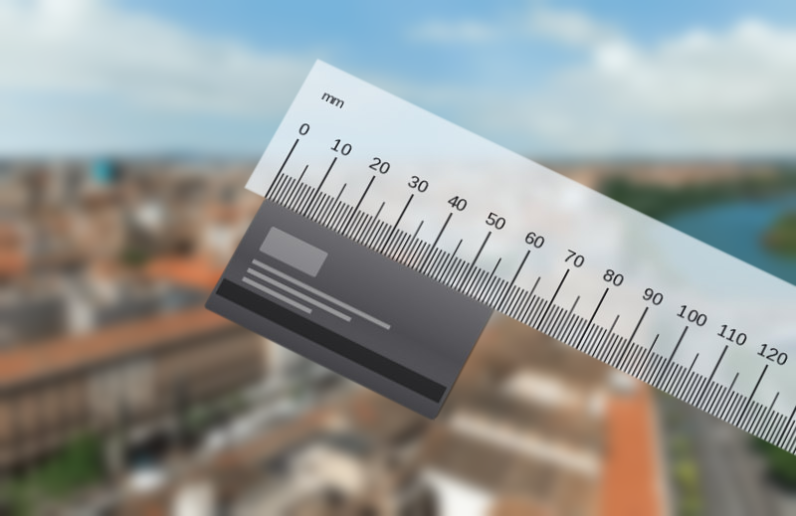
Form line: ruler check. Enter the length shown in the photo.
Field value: 59 mm
